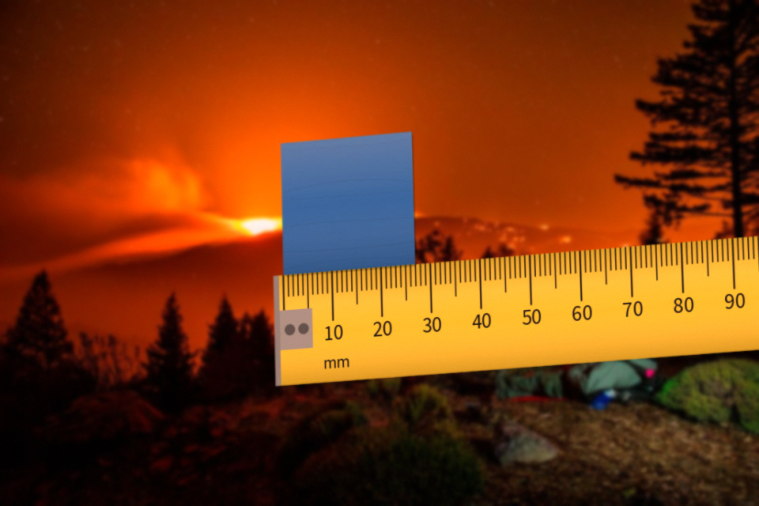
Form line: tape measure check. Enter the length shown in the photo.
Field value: 27 mm
